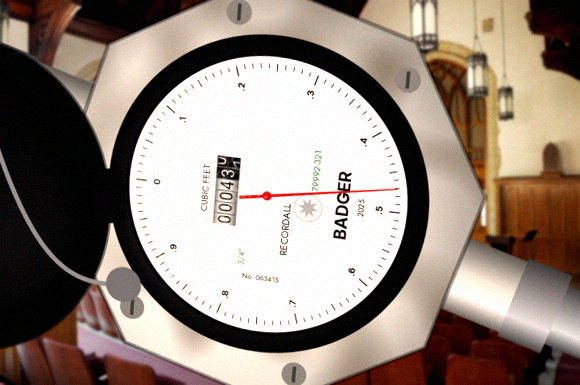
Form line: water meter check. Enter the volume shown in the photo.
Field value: 430.47 ft³
